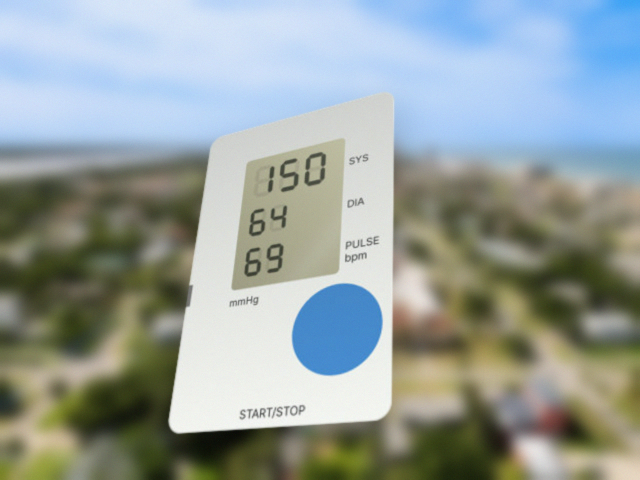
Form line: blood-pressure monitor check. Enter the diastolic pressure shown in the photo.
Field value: 64 mmHg
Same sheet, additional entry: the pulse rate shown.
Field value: 69 bpm
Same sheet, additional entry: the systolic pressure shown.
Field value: 150 mmHg
